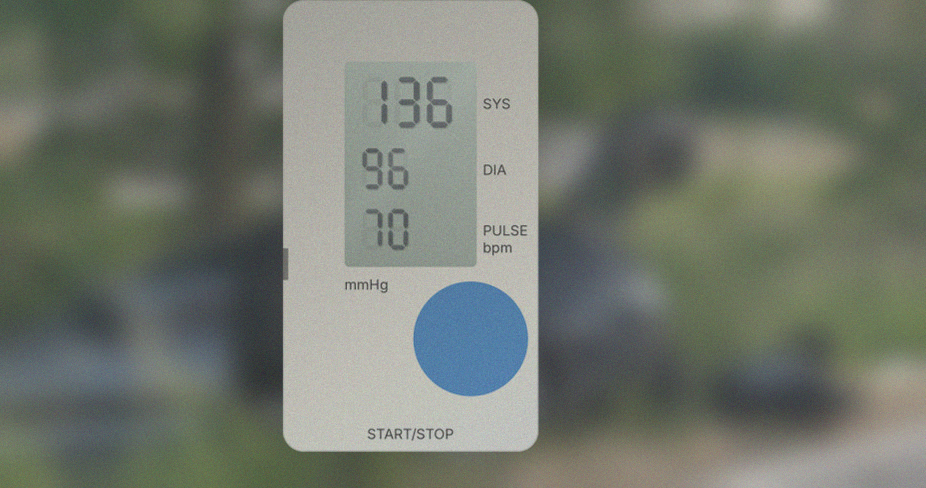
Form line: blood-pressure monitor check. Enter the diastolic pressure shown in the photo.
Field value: 96 mmHg
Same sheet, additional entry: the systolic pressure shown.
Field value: 136 mmHg
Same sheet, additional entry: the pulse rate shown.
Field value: 70 bpm
